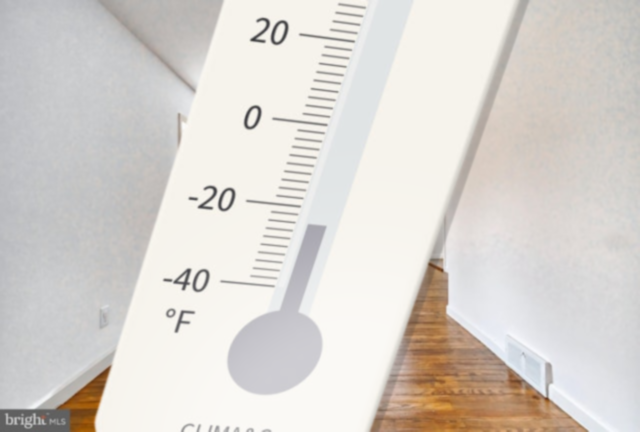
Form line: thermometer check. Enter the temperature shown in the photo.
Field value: -24 °F
